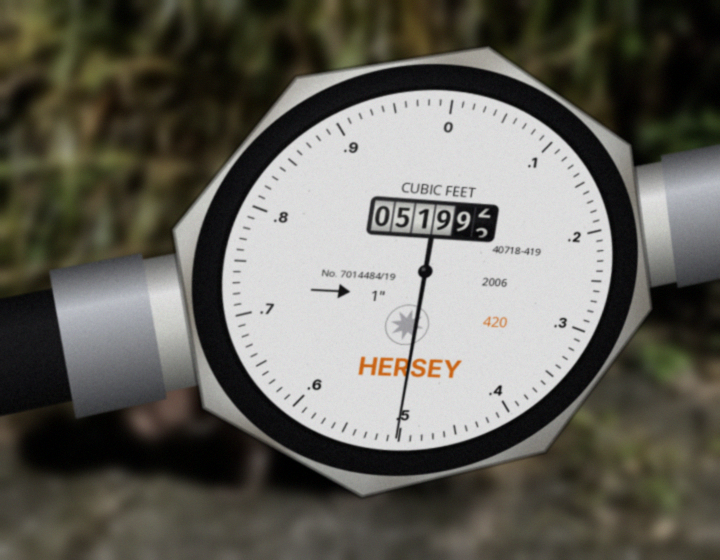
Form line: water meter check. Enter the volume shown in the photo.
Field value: 51992.50 ft³
